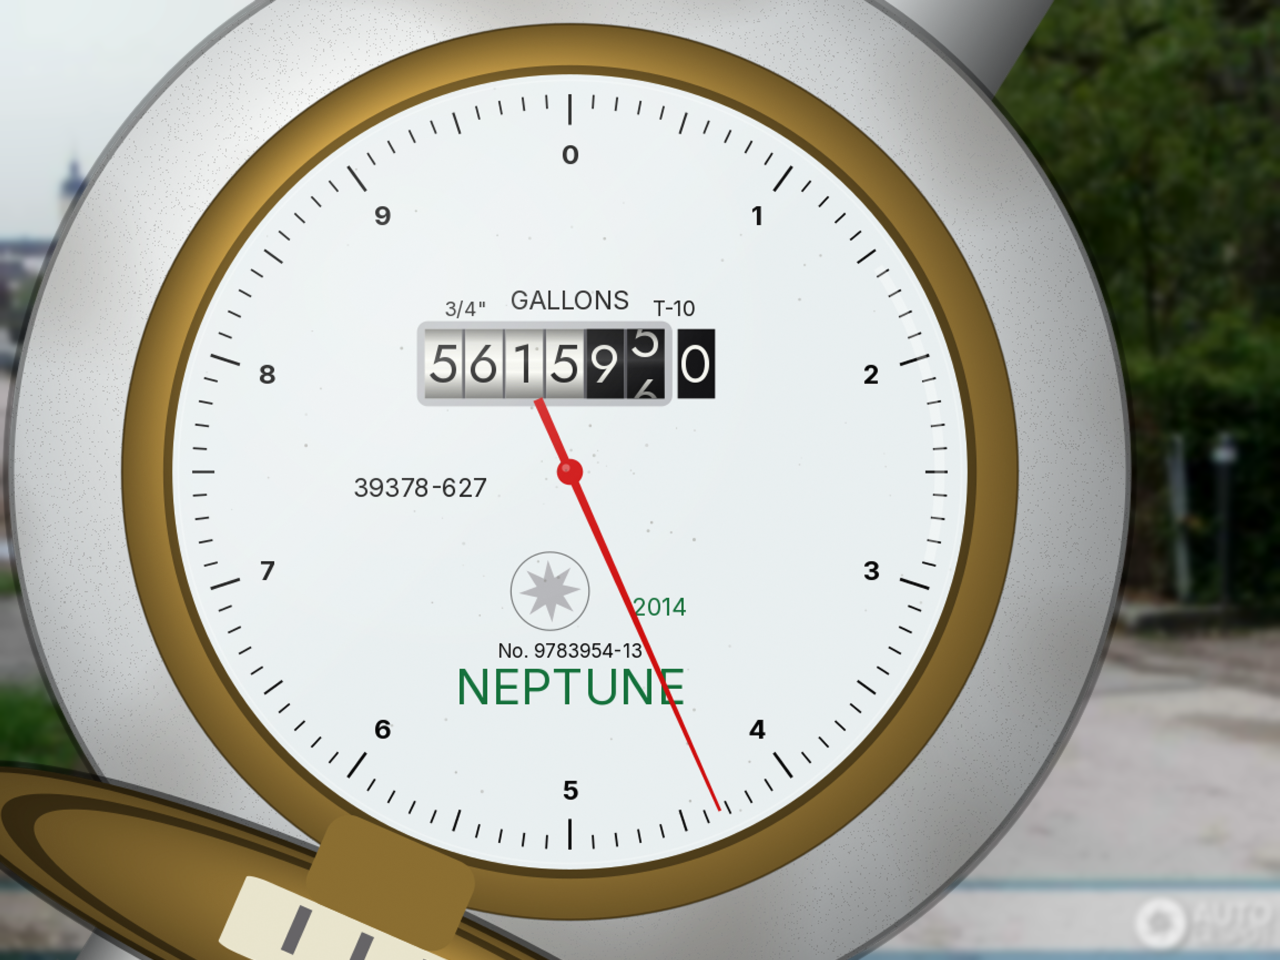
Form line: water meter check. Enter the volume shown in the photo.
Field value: 5615954.3 gal
